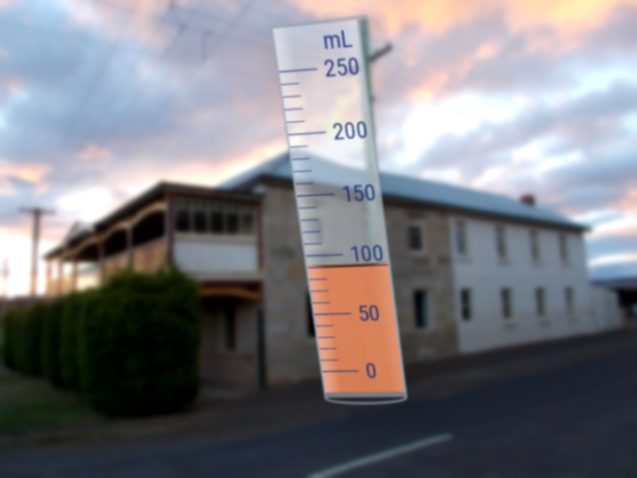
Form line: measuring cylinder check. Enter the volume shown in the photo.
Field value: 90 mL
